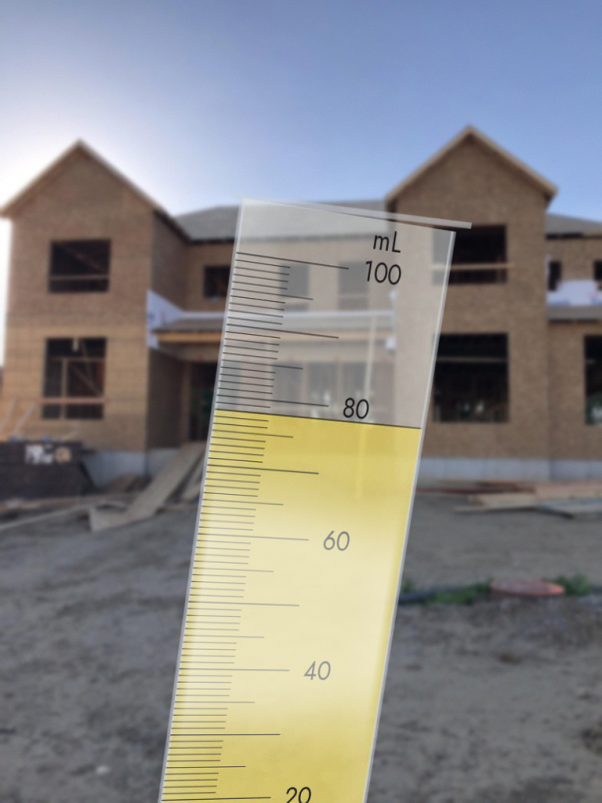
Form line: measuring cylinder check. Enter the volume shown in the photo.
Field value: 78 mL
